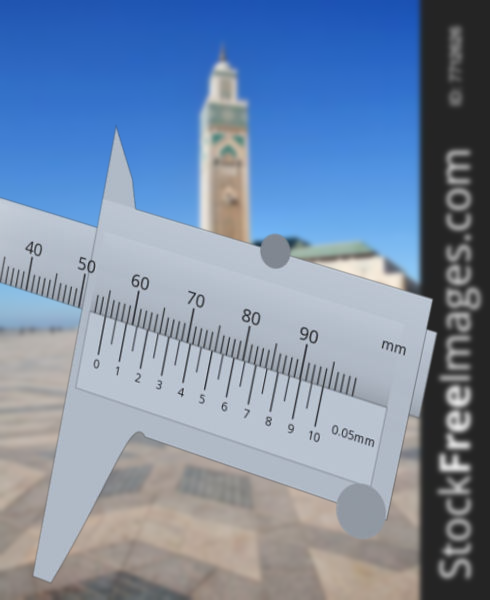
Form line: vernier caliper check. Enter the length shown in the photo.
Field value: 55.0 mm
